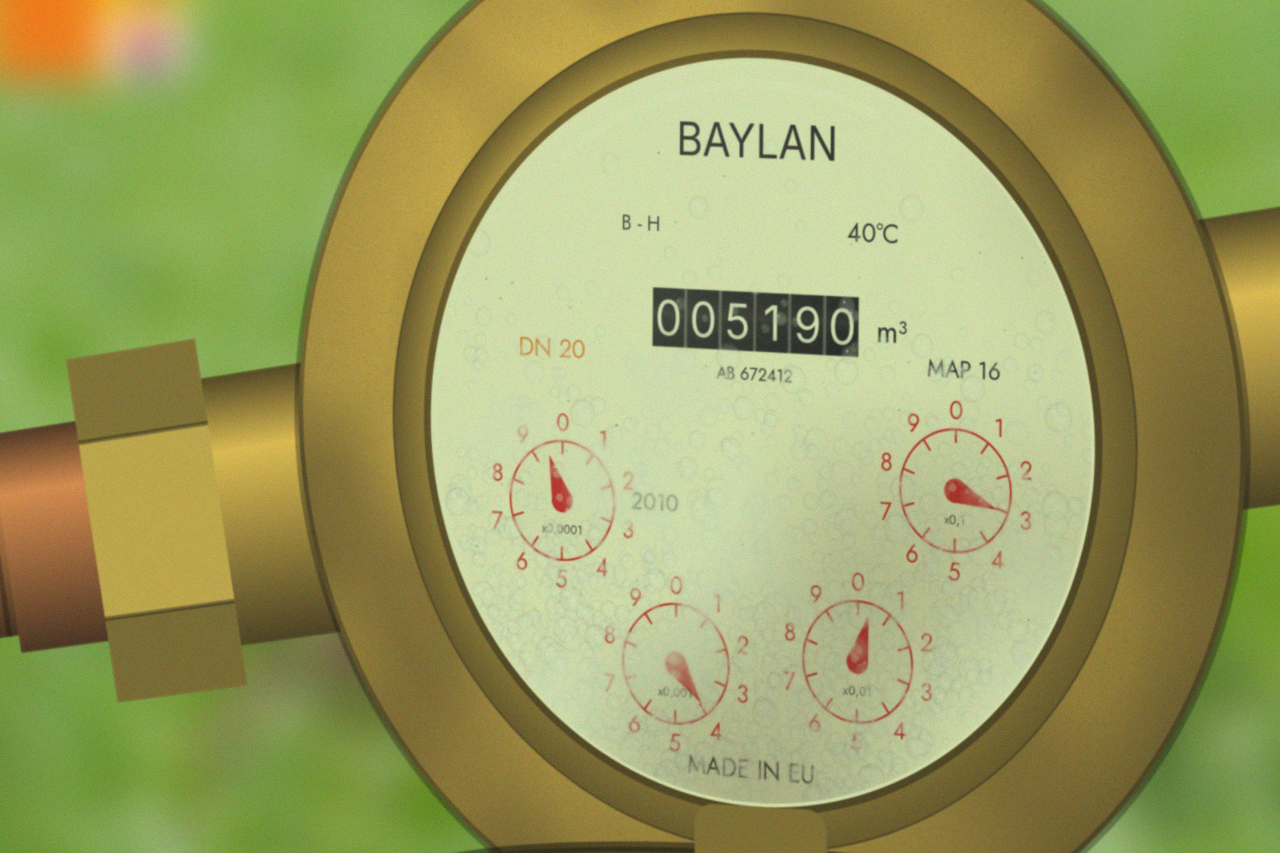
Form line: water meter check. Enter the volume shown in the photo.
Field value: 5190.3039 m³
